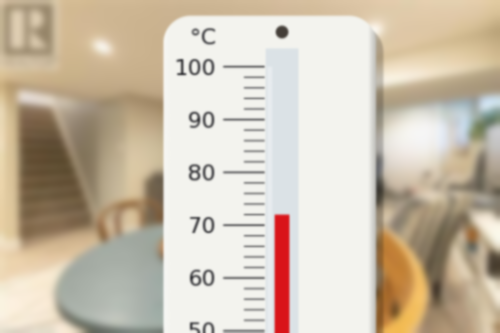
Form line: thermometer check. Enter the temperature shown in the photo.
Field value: 72 °C
